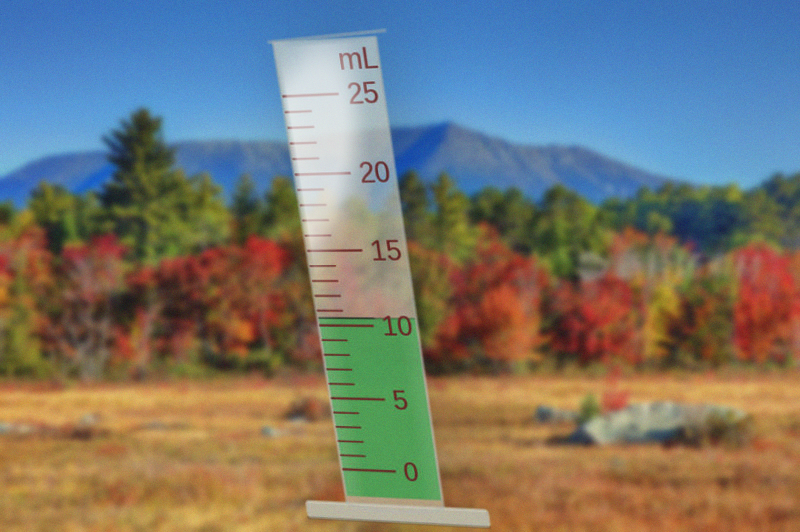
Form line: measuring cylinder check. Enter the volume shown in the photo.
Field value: 10.5 mL
